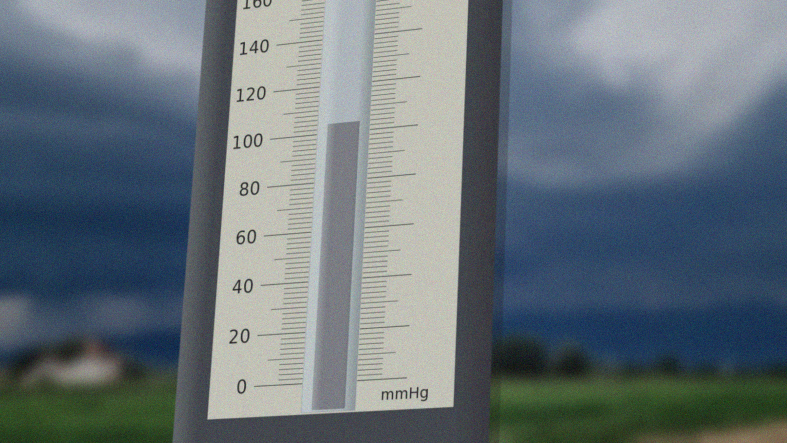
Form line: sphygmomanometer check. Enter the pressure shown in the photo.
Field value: 104 mmHg
